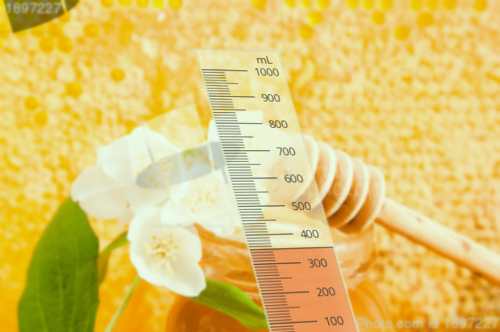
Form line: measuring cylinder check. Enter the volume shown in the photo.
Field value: 350 mL
